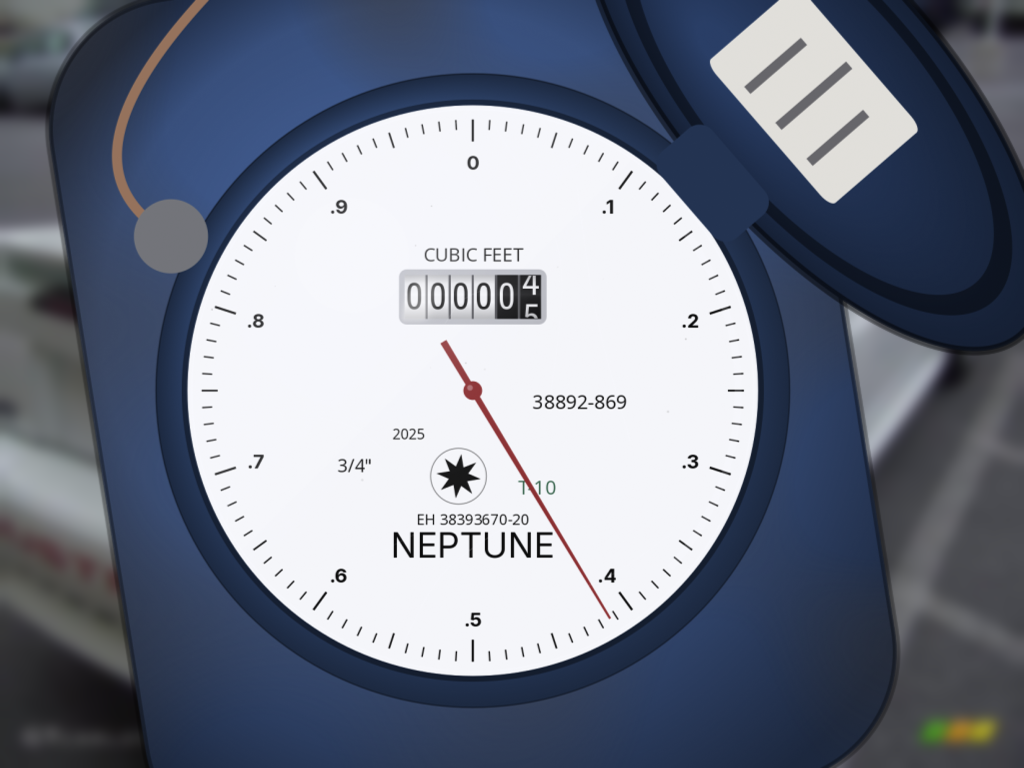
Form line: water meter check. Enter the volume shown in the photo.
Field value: 4.41 ft³
